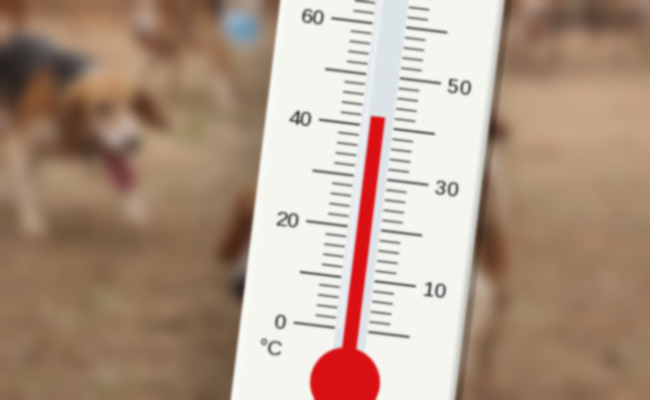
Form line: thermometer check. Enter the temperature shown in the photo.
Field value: 42 °C
